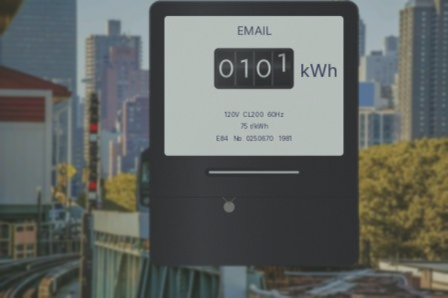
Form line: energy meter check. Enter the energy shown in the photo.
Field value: 101 kWh
